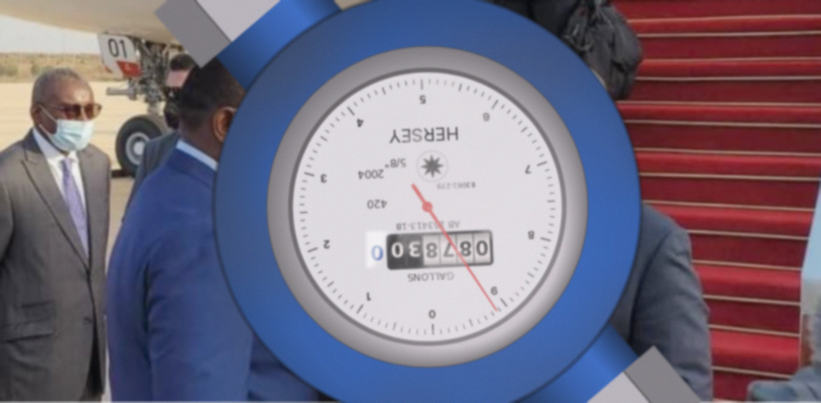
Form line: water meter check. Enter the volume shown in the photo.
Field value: 878299.1 gal
